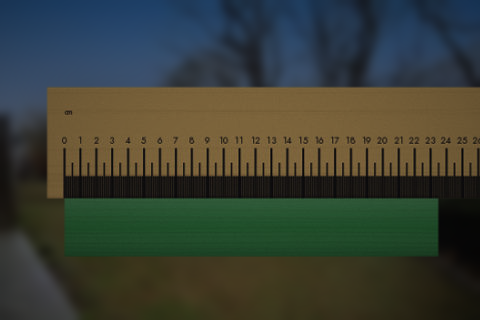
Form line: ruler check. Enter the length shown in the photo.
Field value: 23.5 cm
